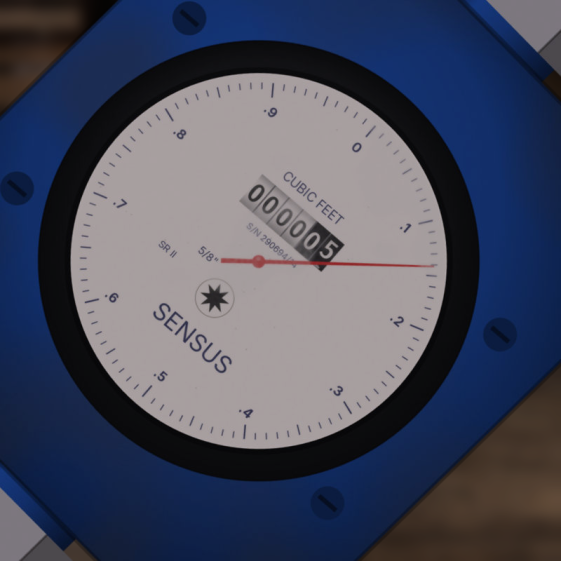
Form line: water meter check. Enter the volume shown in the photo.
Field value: 5.14 ft³
